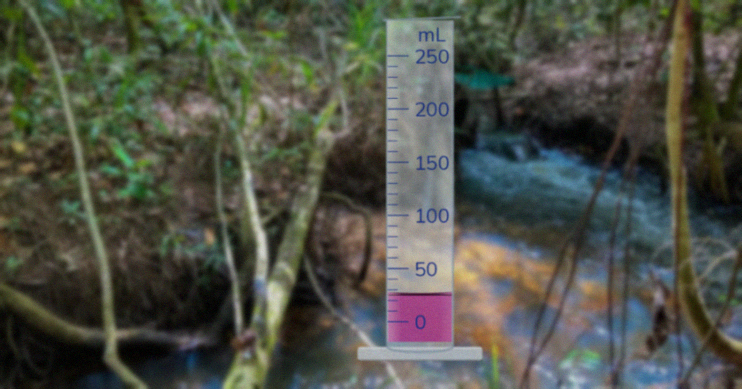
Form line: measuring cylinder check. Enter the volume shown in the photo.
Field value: 25 mL
